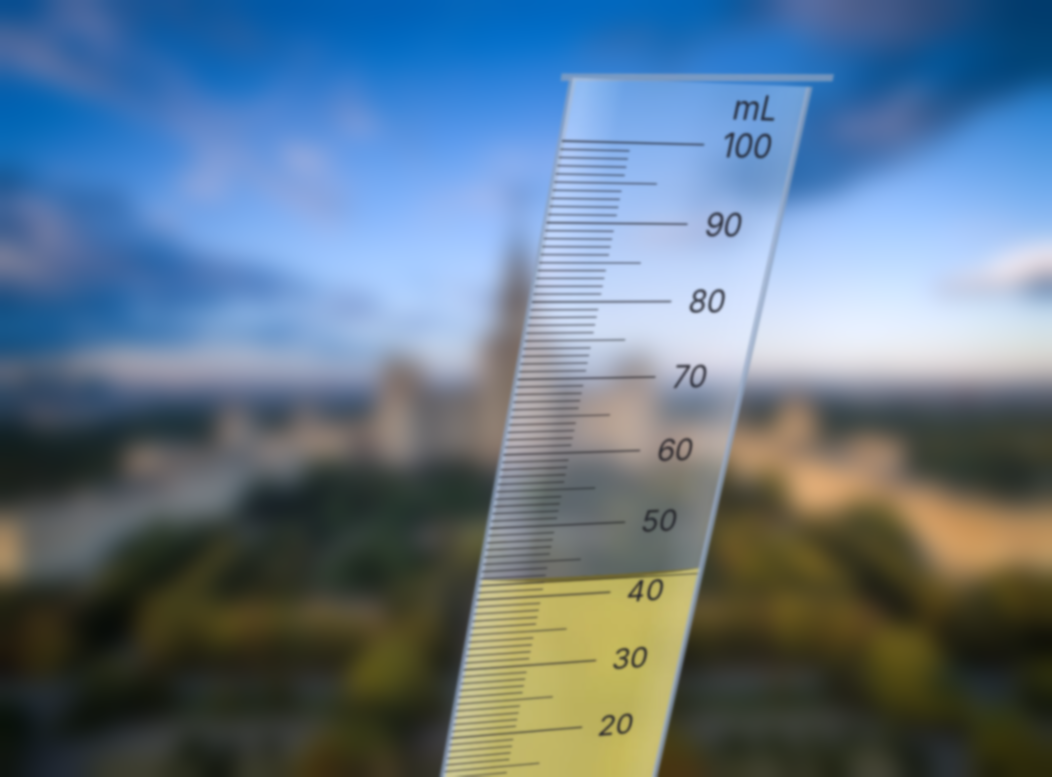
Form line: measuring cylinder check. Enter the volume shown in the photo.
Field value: 42 mL
